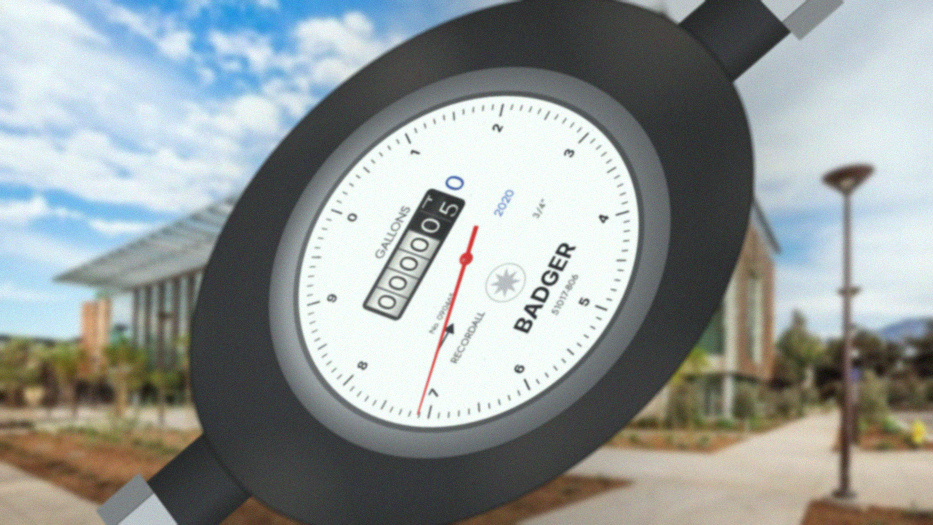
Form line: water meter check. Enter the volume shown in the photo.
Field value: 47.1 gal
